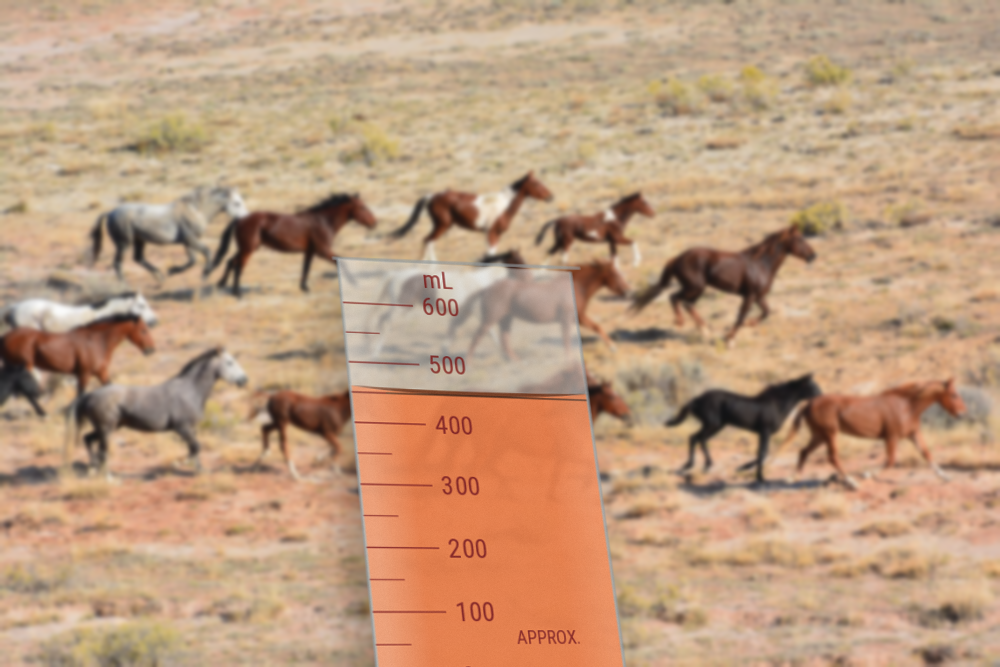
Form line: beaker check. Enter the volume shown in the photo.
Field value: 450 mL
